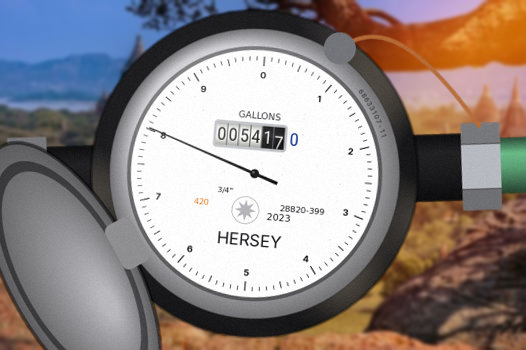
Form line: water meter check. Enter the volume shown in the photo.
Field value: 54168.0 gal
